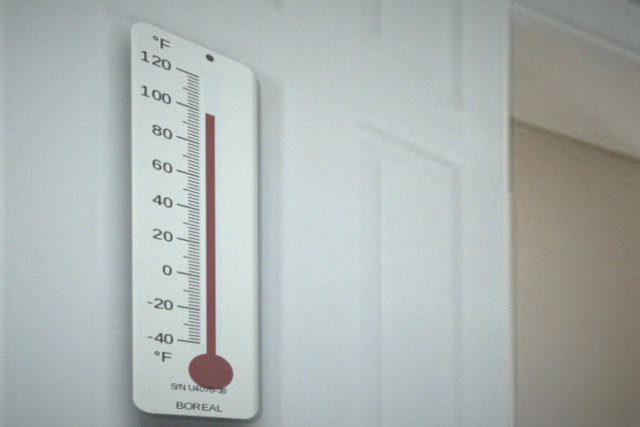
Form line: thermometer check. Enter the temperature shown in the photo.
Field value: 100 °F
